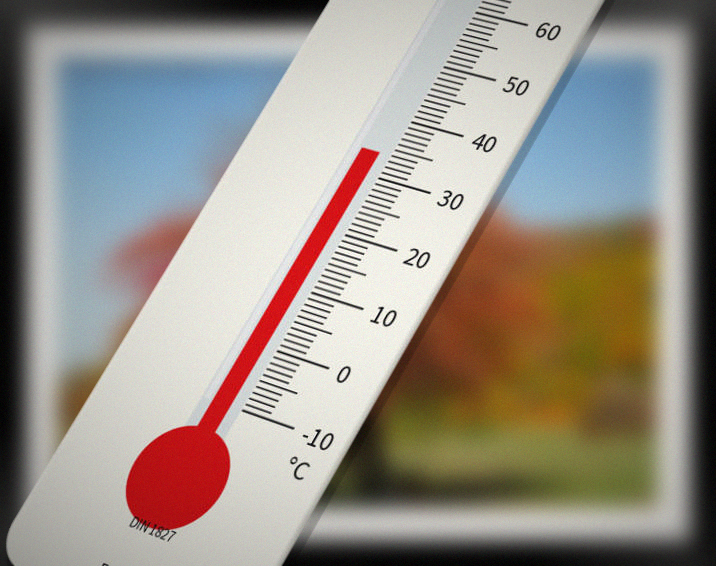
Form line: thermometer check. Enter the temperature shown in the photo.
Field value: 34 °C
